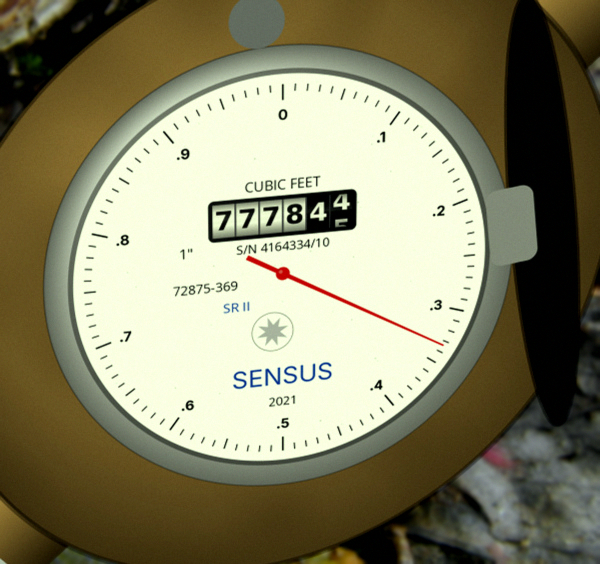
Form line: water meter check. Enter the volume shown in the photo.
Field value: 777844.33 ft³
